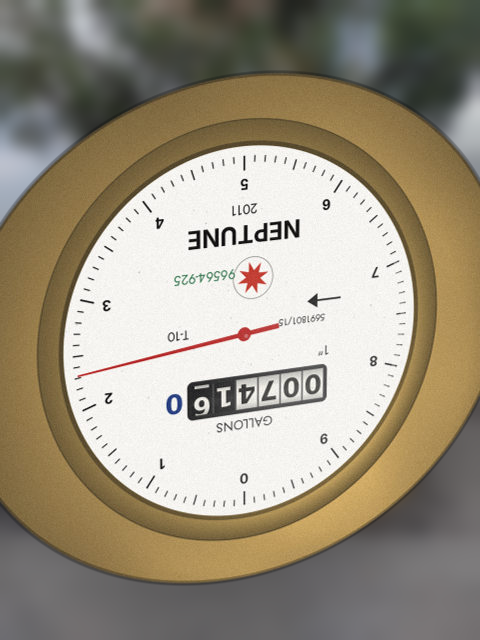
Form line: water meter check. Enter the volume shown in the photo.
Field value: 74162.3 gal
